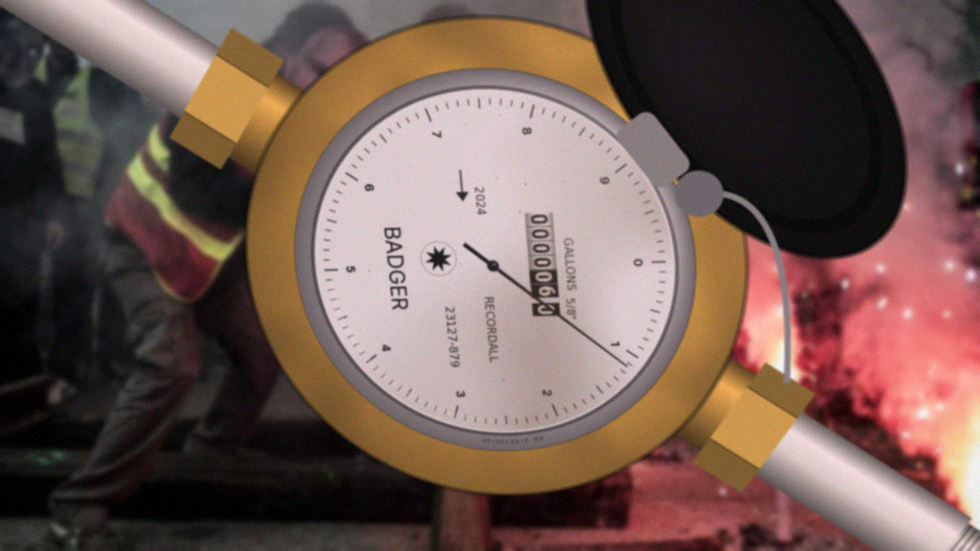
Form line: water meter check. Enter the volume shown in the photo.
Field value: 61.1 gal
